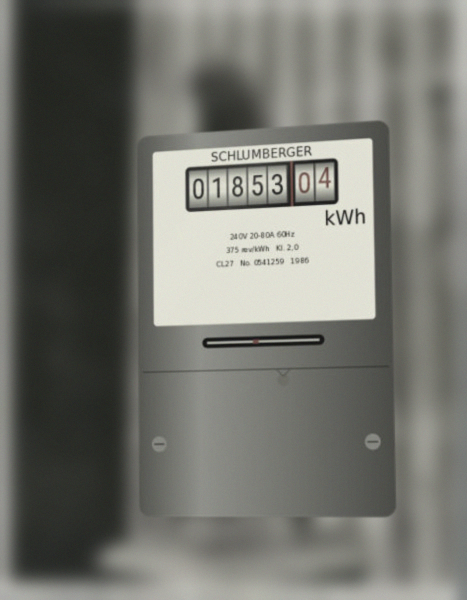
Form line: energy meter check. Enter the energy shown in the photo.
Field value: 1853.04 kWh
